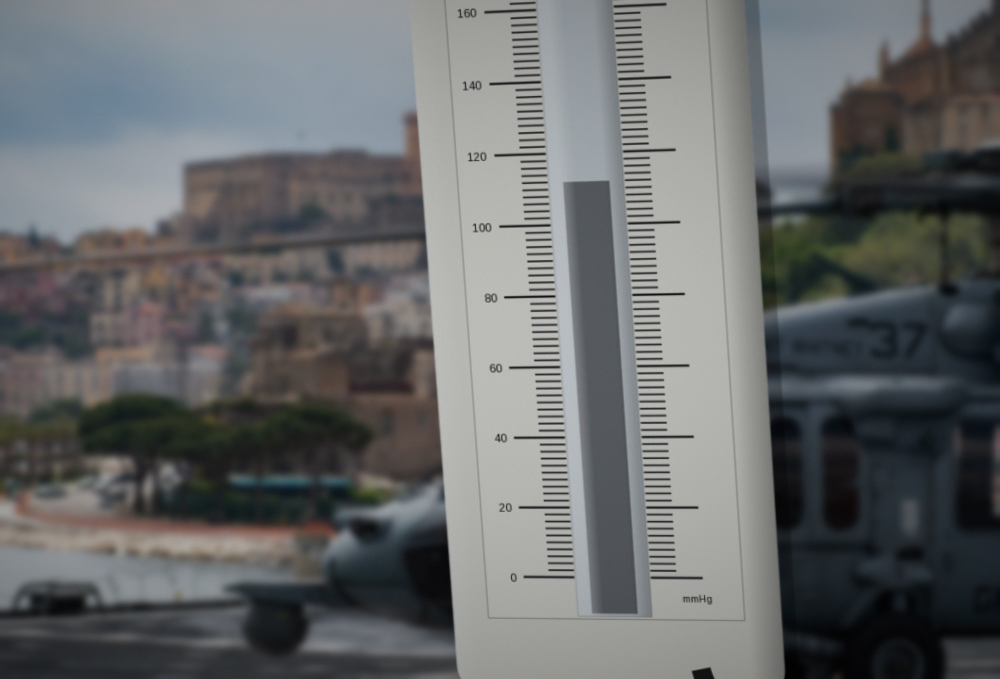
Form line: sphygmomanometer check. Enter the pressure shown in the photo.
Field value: 112 mmHg
